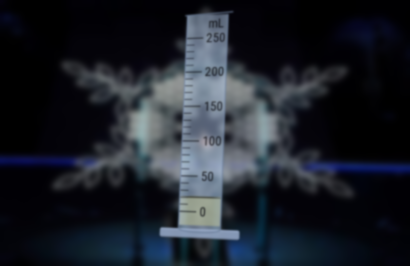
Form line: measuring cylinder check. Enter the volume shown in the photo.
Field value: 20 mL
